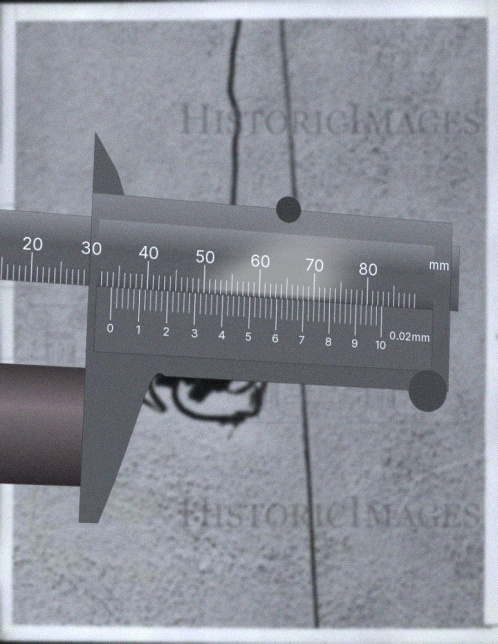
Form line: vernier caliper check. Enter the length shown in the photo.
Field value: 33.8 mm
